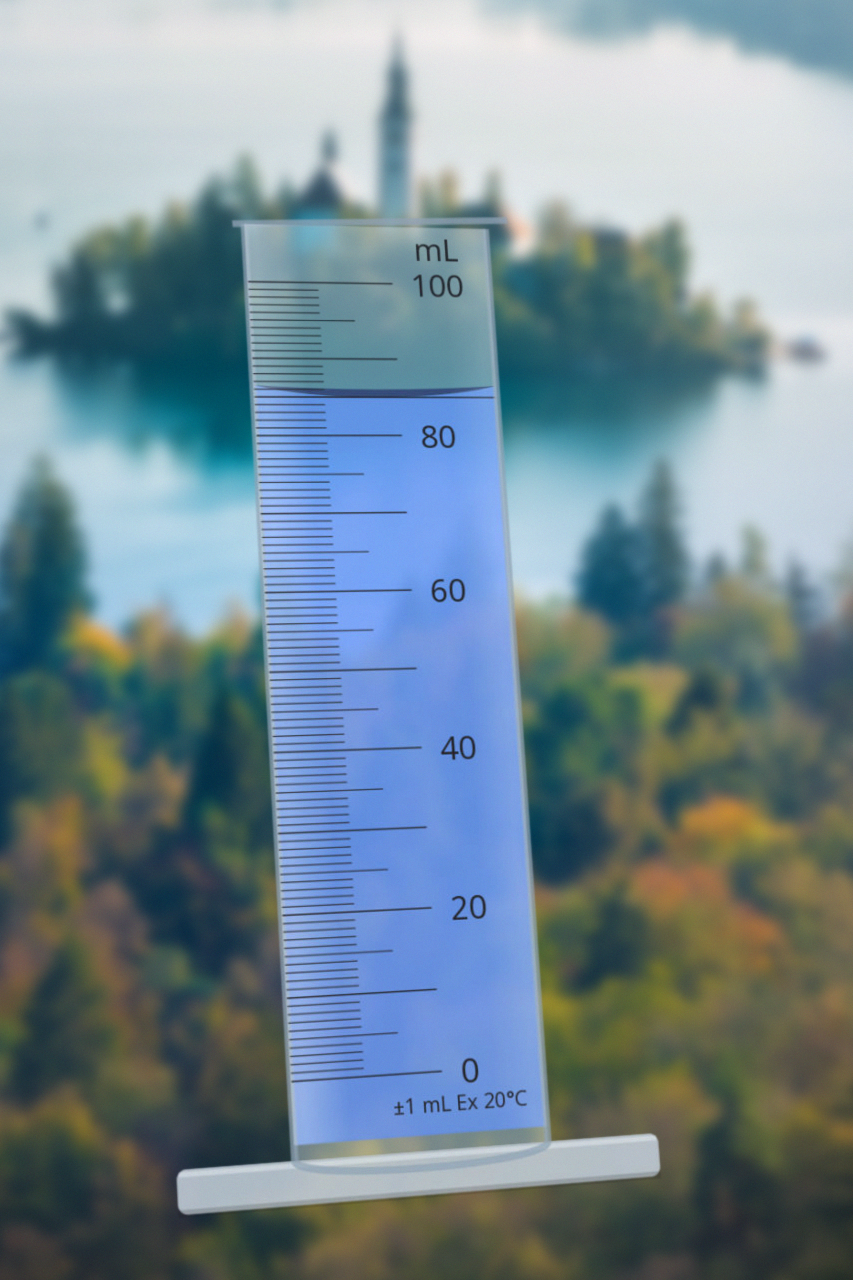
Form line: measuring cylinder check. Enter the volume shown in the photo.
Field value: 85 mL
